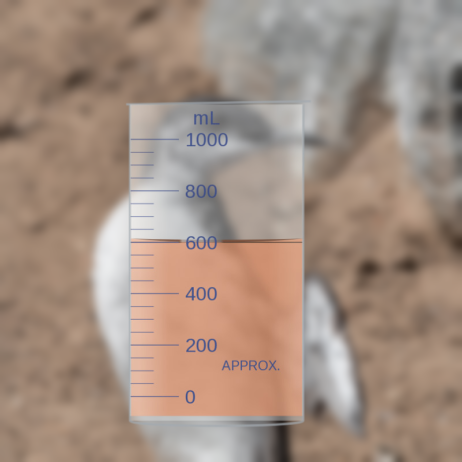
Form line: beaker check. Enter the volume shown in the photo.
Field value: 600 mL
